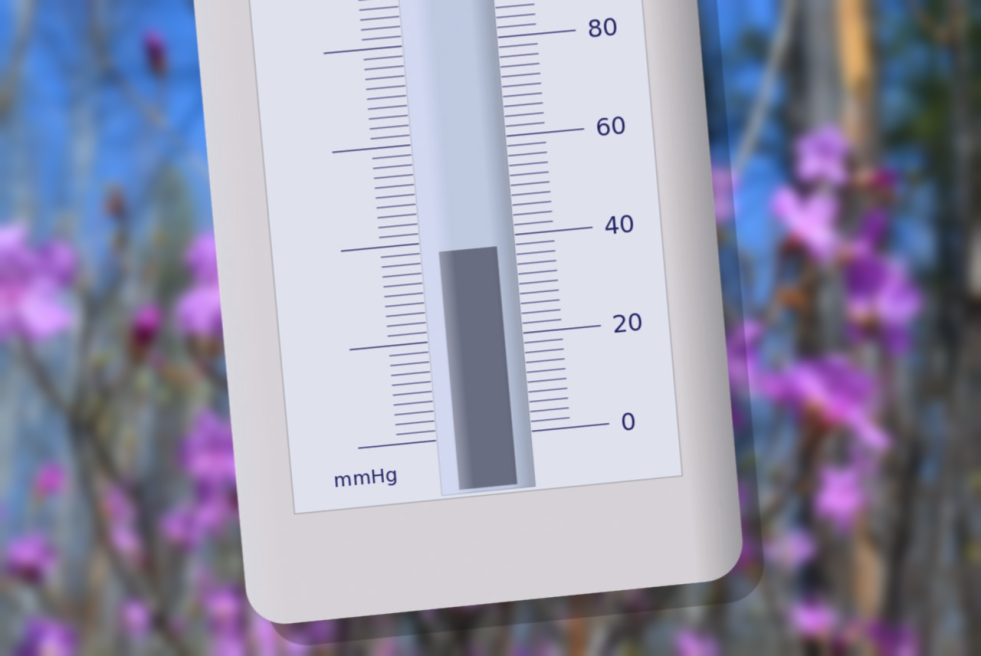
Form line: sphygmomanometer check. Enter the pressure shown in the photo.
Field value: 38 mmHg
